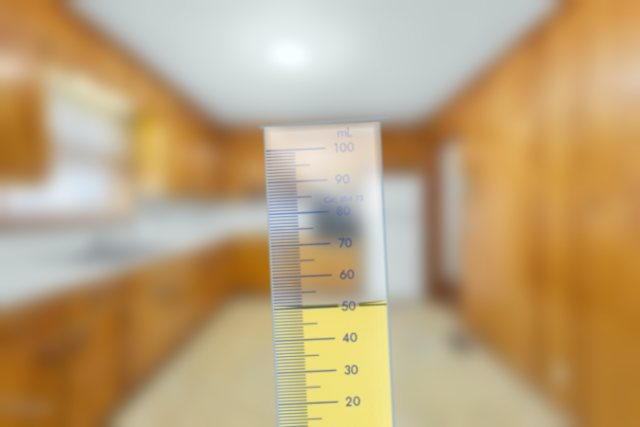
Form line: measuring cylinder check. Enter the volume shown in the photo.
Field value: 50 mL
